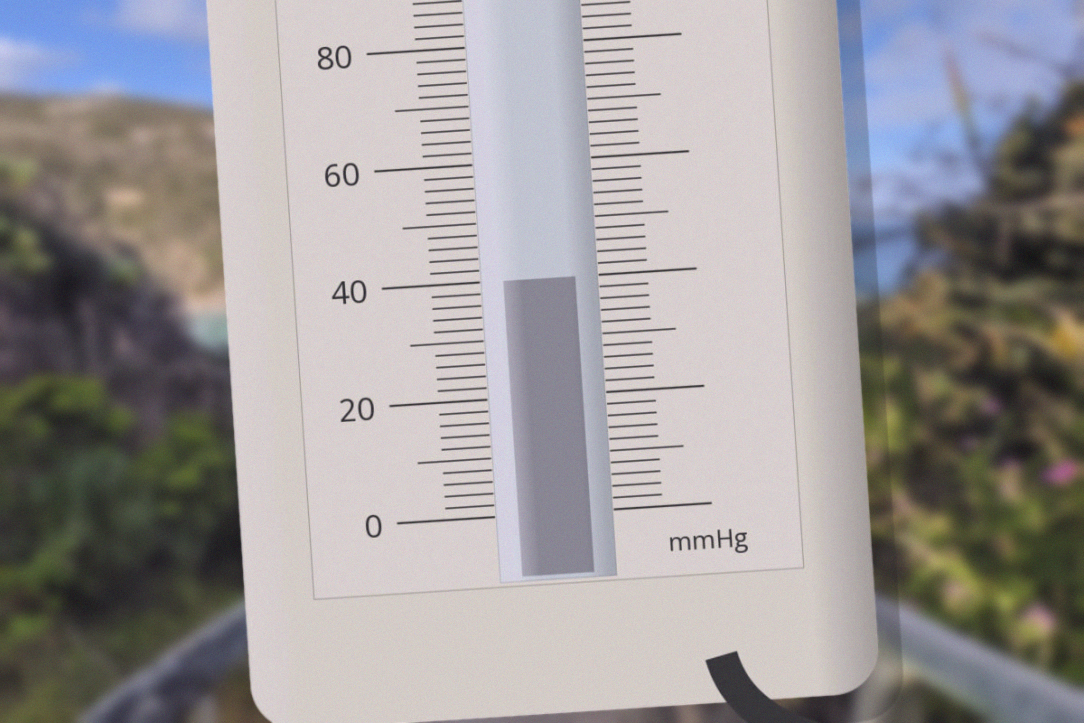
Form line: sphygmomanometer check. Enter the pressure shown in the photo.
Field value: 40 mmHg
